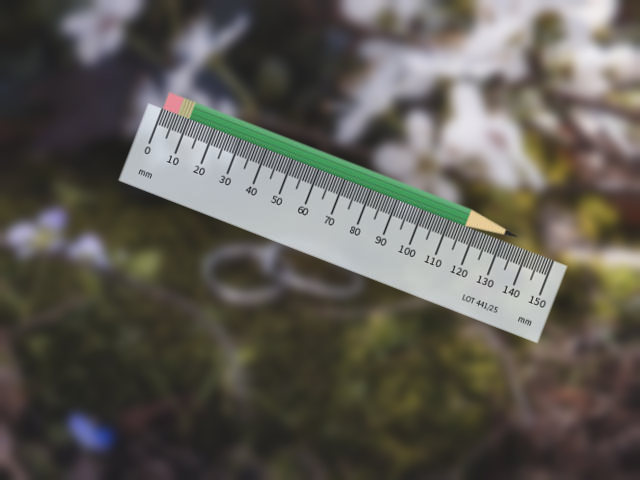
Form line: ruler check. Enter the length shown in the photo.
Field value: 135 mm
